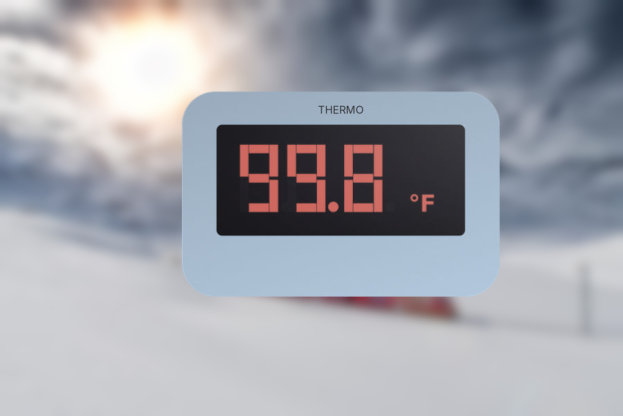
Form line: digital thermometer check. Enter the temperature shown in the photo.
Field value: 99.8 °F
